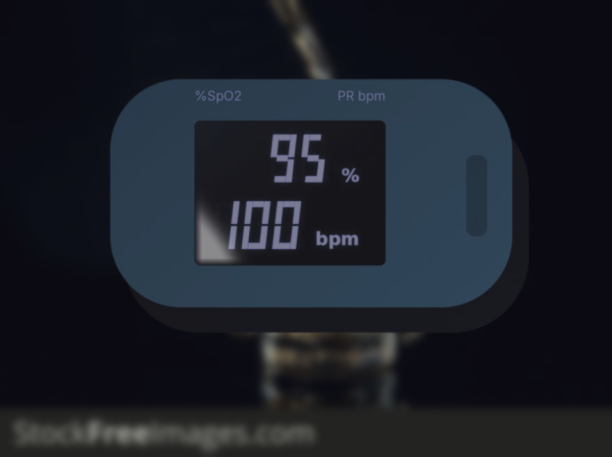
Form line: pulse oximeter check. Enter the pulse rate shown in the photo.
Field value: 100 bpm
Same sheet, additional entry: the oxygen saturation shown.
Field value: 95 %
